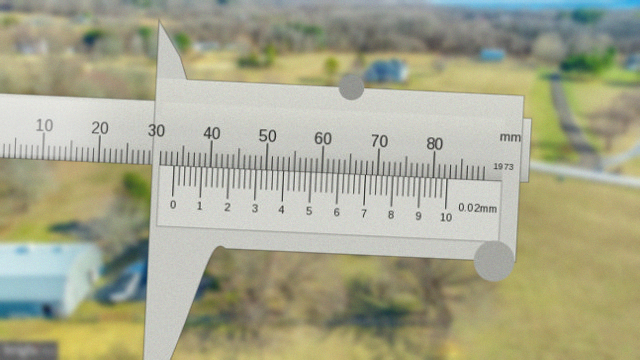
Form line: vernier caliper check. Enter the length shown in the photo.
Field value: 33.5 mm
